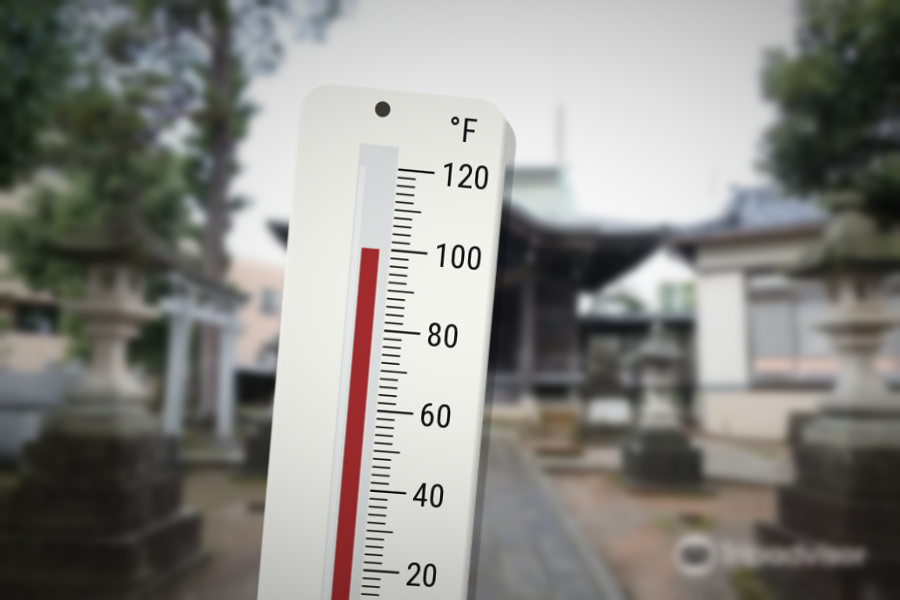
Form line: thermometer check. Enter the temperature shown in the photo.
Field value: 100 °F
